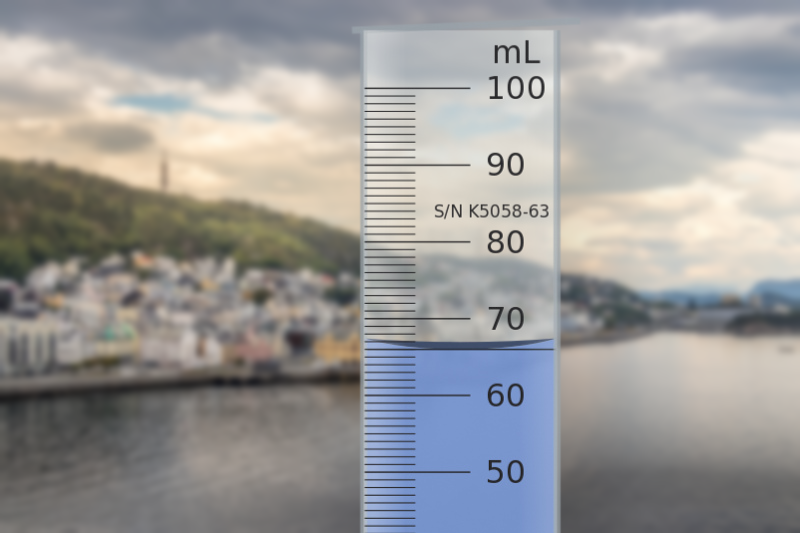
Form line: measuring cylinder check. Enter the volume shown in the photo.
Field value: 66 mL
